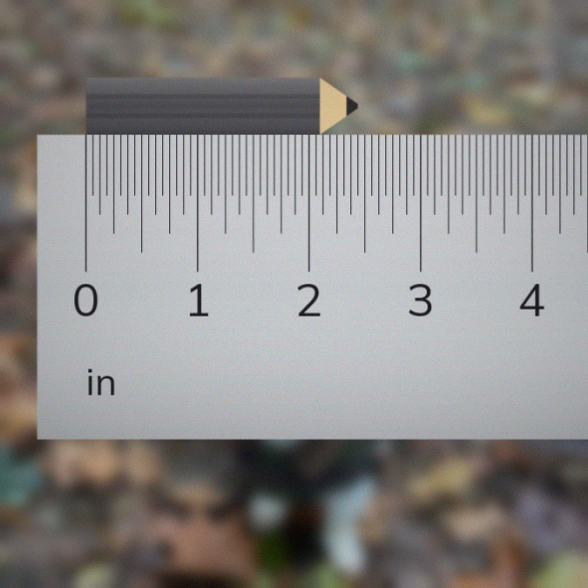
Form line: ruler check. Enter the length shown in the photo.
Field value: 2.4375 in
